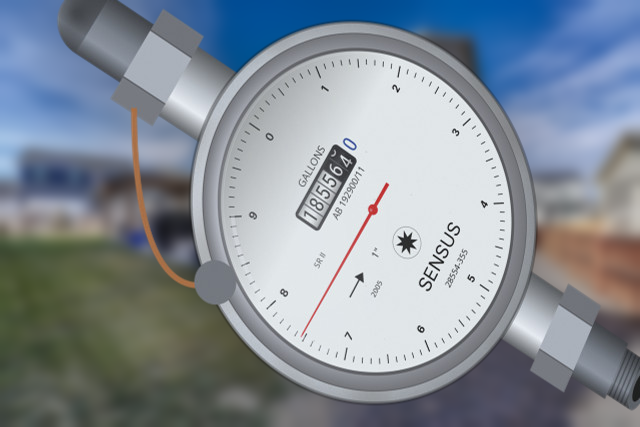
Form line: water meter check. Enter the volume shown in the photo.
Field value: 1855637.5 gal
